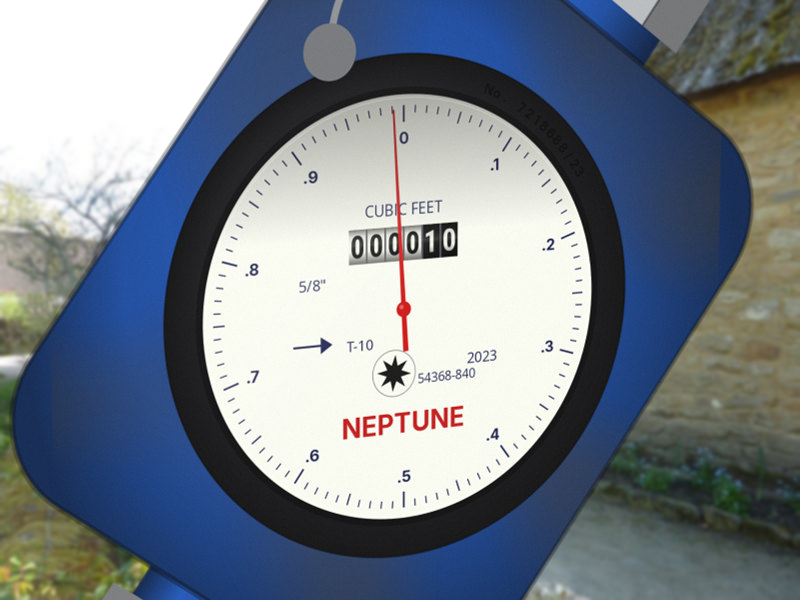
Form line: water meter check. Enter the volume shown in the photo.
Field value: 9.99 ft³
